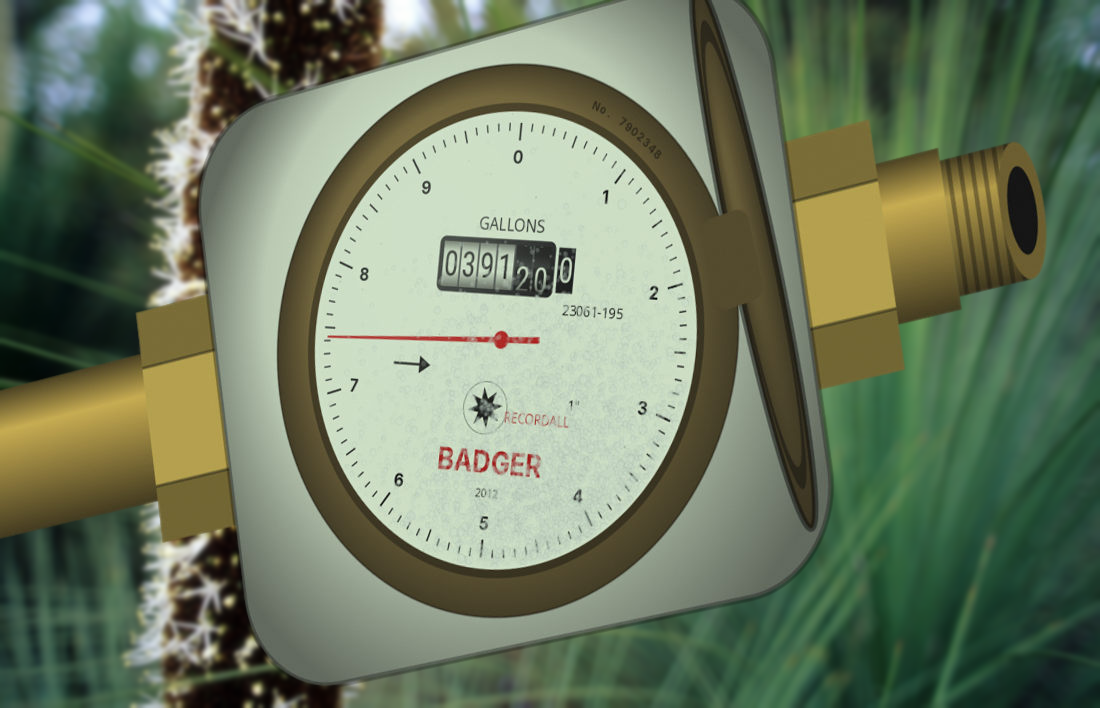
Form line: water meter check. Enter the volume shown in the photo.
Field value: 391197.4 gal
